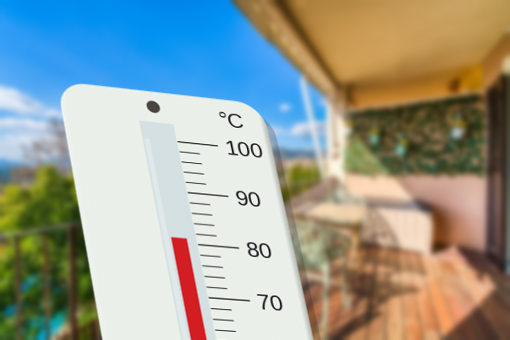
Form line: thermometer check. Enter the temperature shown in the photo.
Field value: 81 °C
